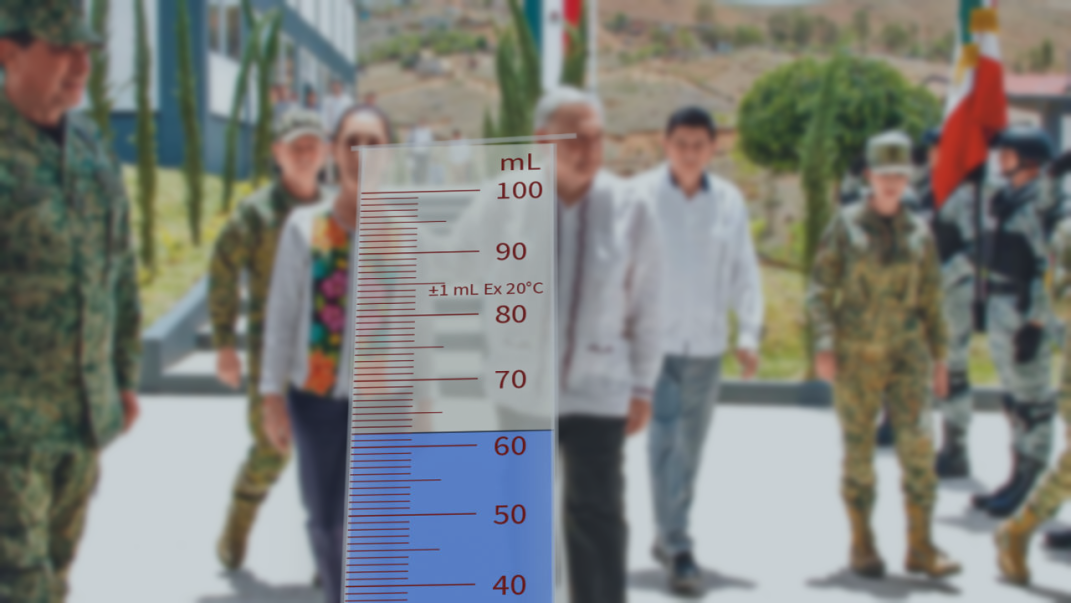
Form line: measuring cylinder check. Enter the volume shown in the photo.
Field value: 62 mL
